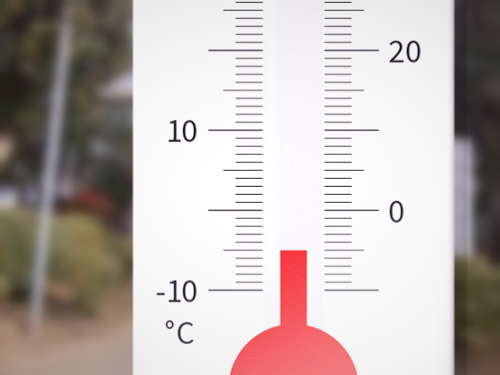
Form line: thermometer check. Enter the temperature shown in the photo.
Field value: -5 °C
